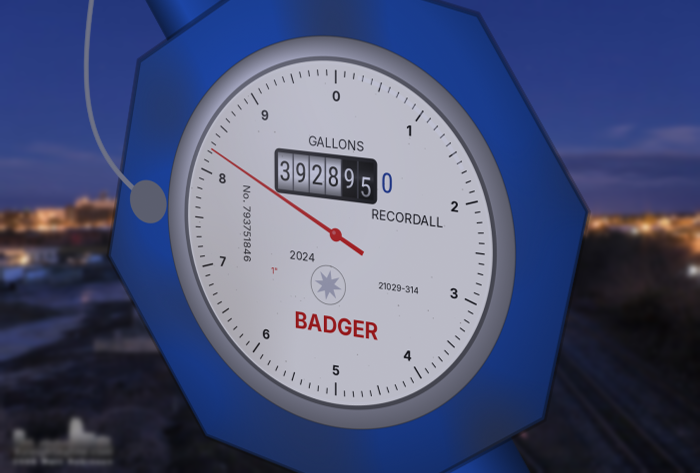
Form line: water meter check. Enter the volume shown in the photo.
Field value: 3928948.2 gal
